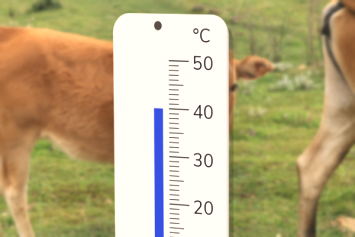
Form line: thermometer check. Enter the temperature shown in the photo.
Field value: 40 °C
